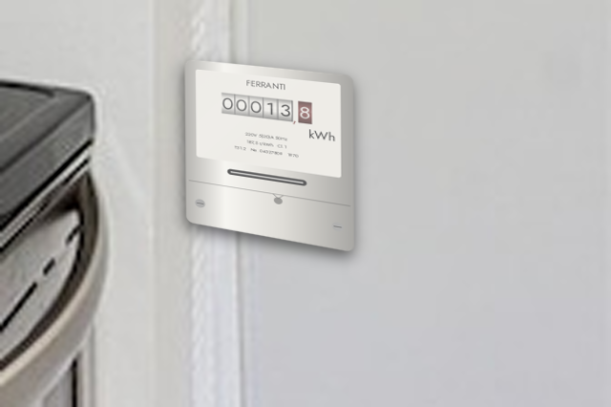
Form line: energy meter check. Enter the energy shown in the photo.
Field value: 13.8 kWh
